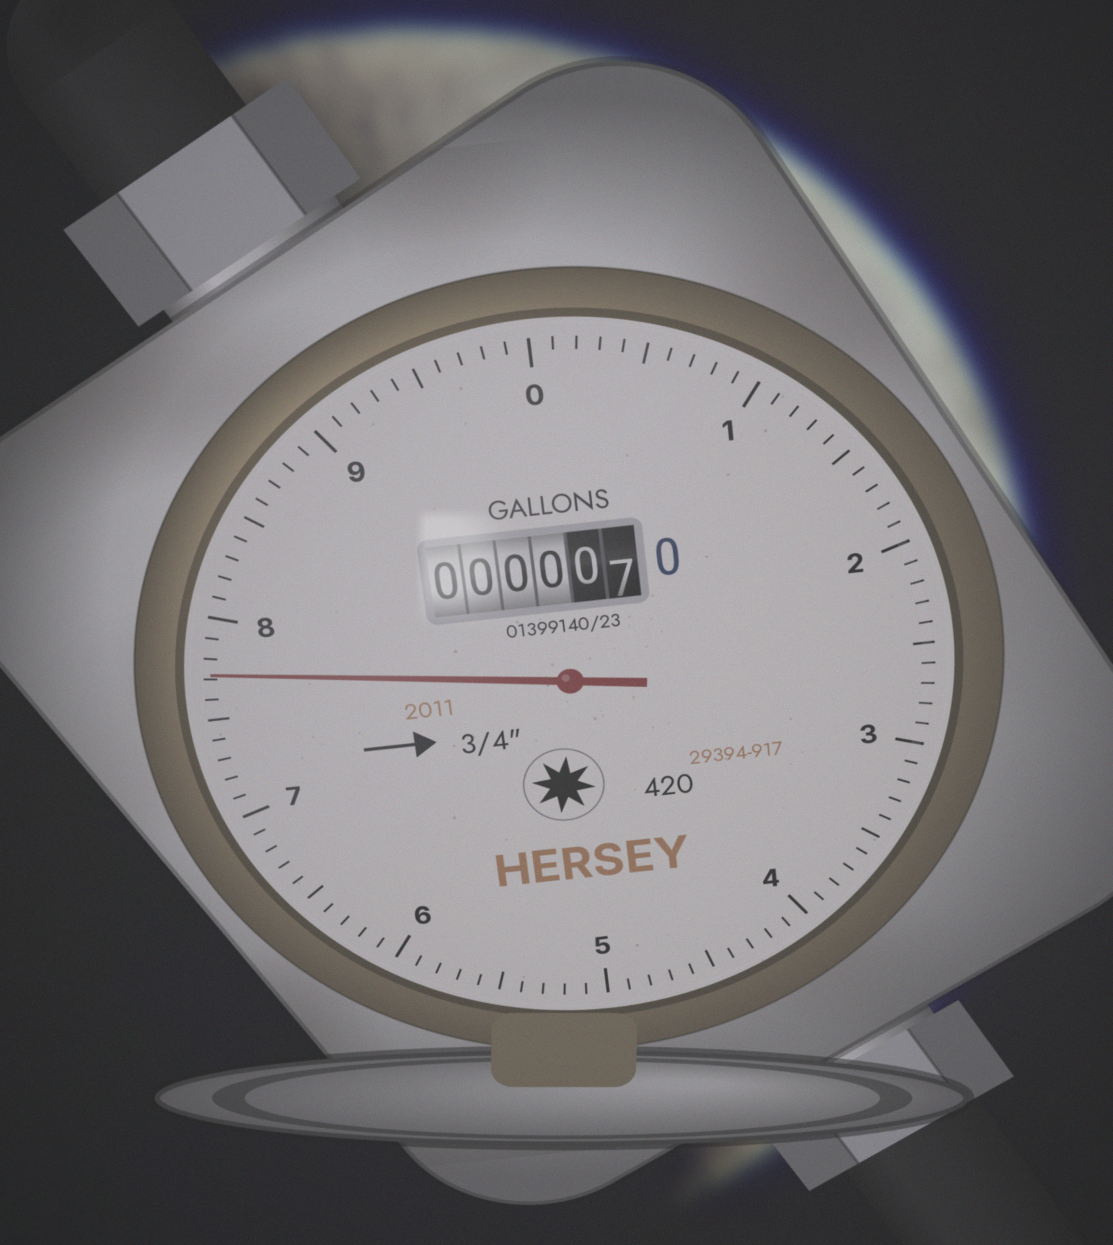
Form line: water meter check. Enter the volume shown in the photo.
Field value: 67.7 gal
